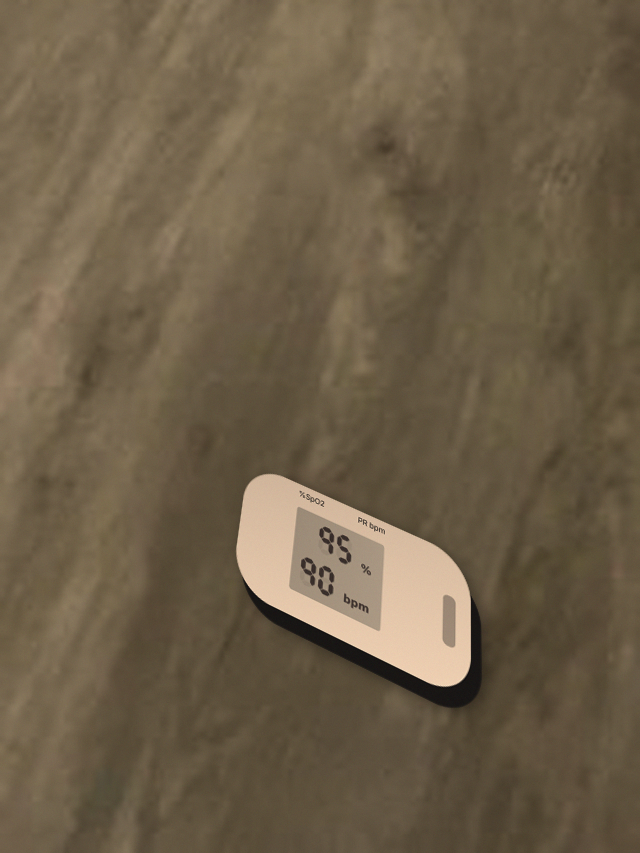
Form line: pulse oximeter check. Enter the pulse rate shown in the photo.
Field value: 90 bpm
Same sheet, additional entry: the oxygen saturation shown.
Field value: 95 %
